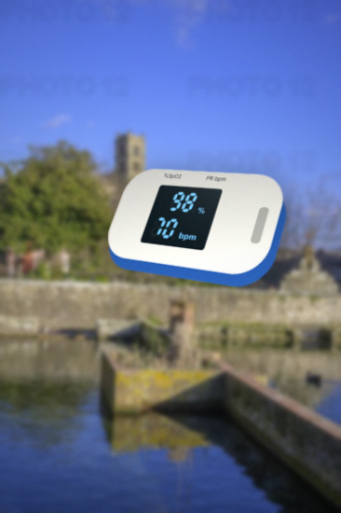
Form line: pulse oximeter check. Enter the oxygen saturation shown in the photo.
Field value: 98 %
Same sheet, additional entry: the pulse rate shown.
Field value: 70 bpm
